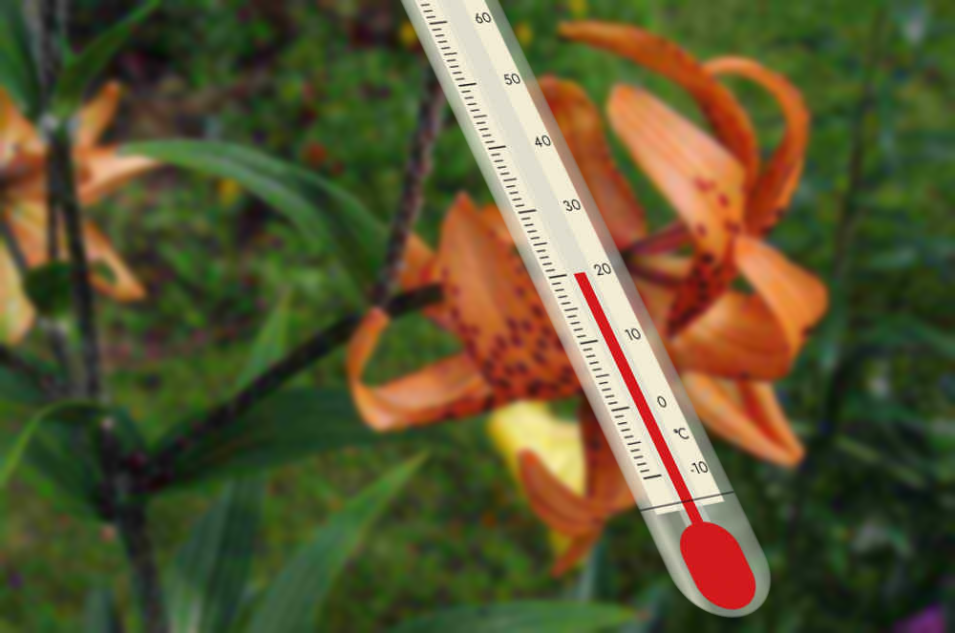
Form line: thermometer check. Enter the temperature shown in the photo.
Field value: 20 °C
